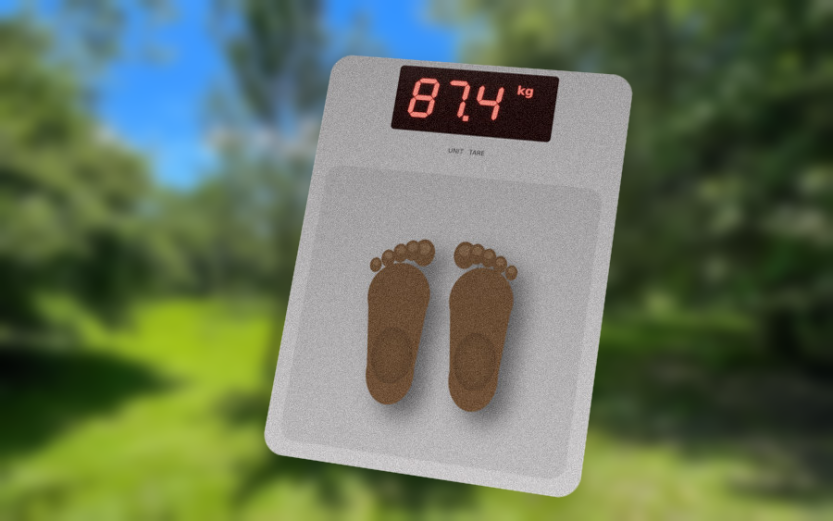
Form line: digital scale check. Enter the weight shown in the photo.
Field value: 87.4 kg
